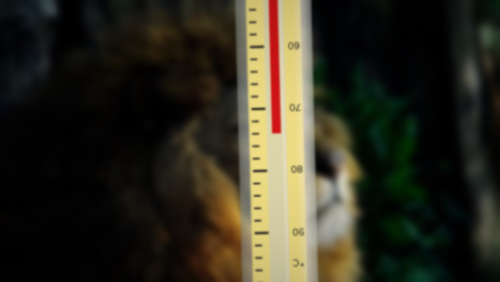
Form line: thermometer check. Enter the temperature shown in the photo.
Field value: 74 °C
